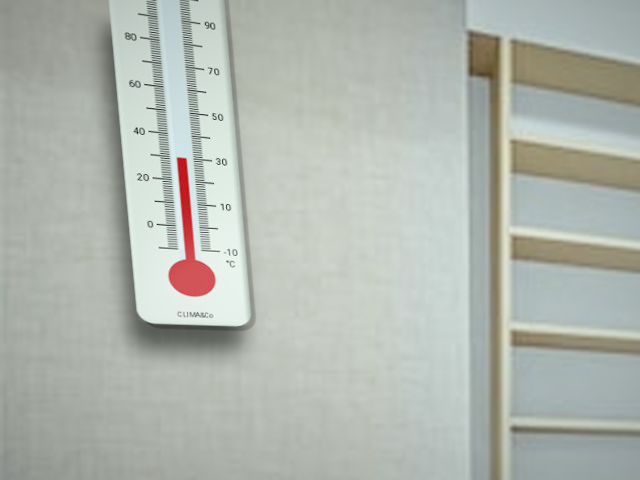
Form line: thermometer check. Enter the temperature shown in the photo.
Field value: 30 °C
